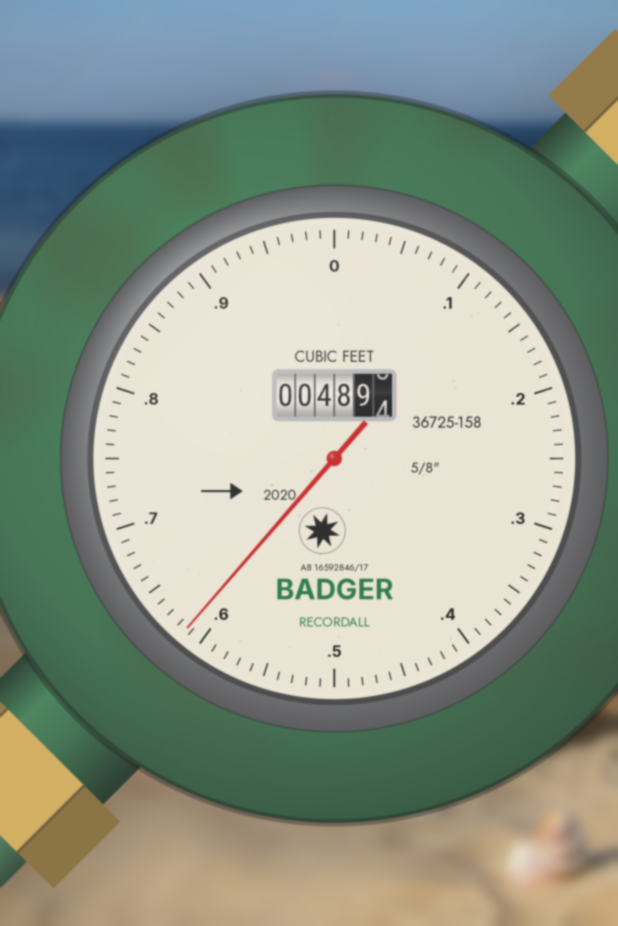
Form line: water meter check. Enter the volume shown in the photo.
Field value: 4893.61 ft³
